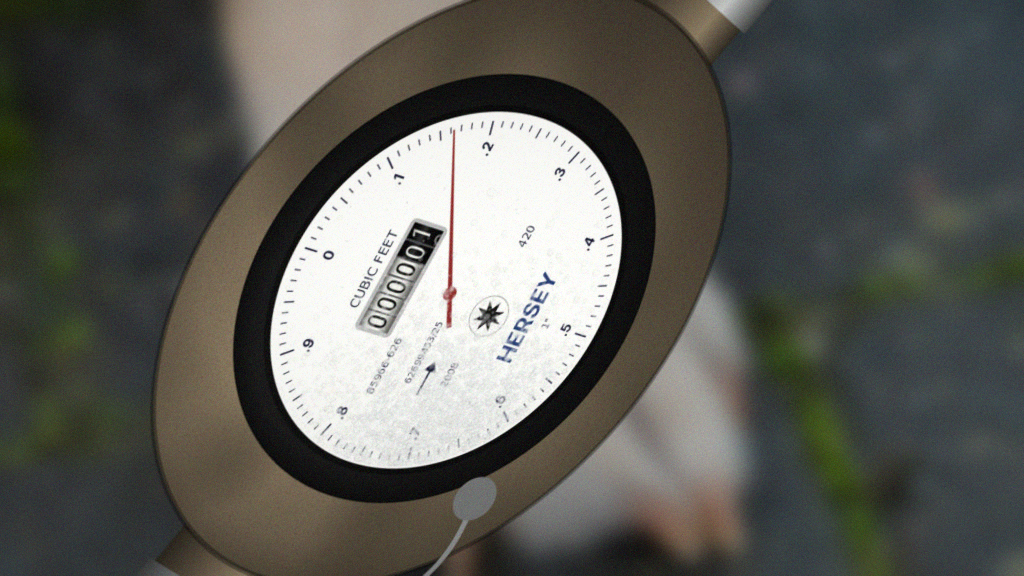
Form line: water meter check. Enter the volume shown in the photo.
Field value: 1.16 ft³
